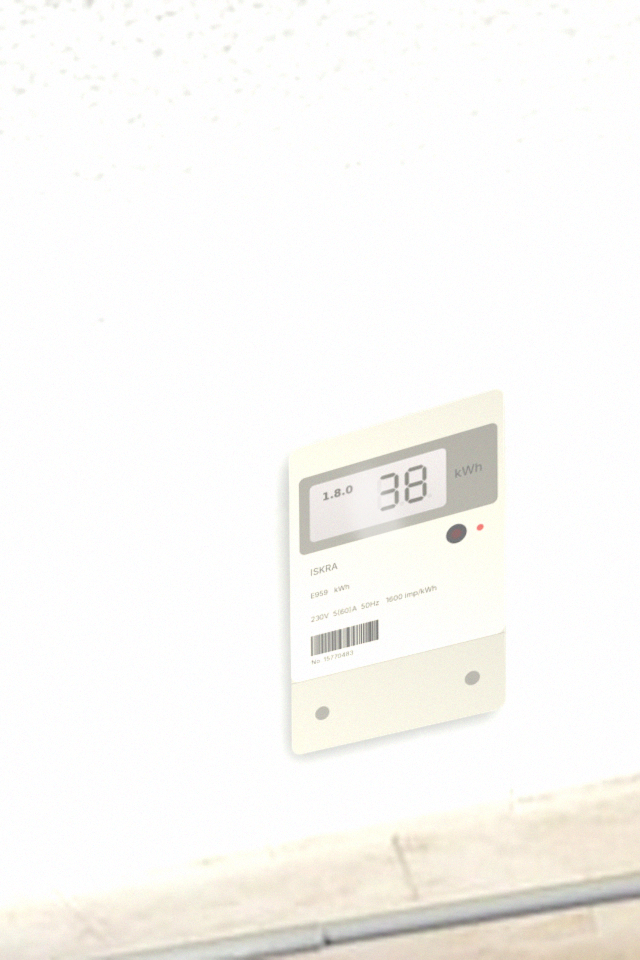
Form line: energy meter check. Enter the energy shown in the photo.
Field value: 38 kWh
